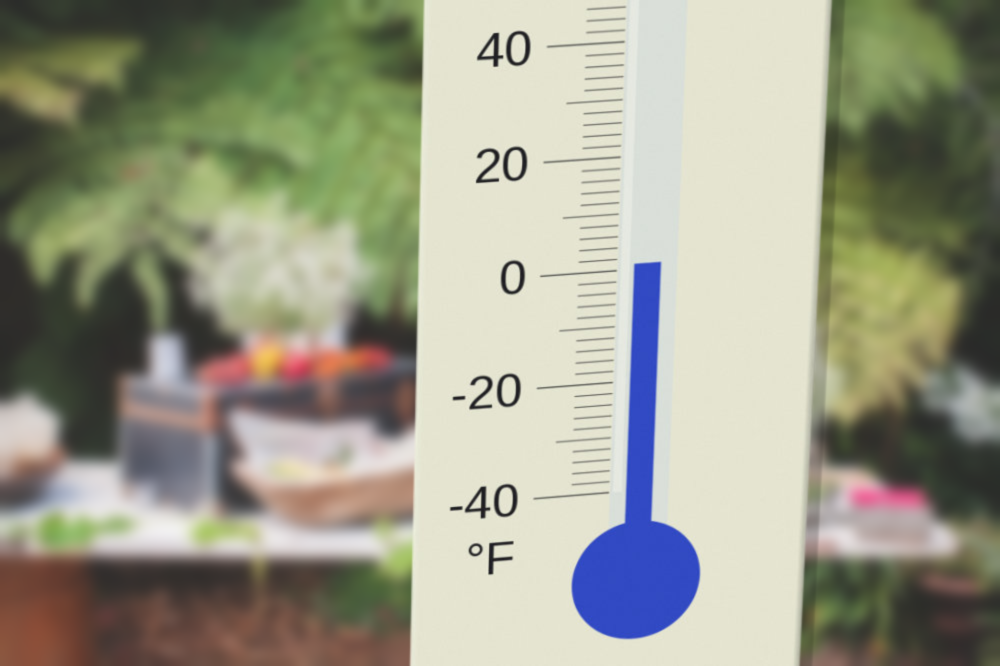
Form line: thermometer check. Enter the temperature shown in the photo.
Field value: 1 °F
